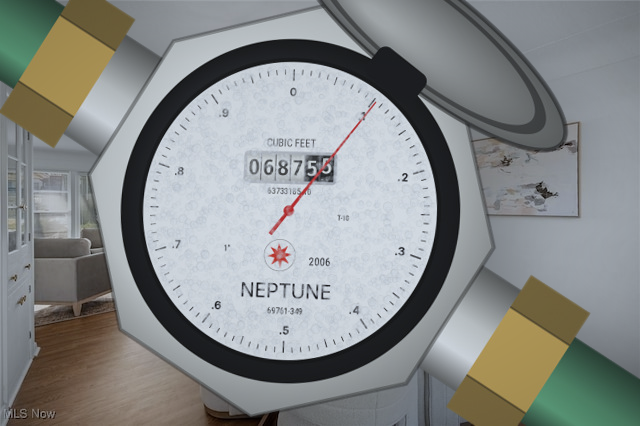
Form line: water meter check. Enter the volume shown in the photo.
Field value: 68755.10 ft³
